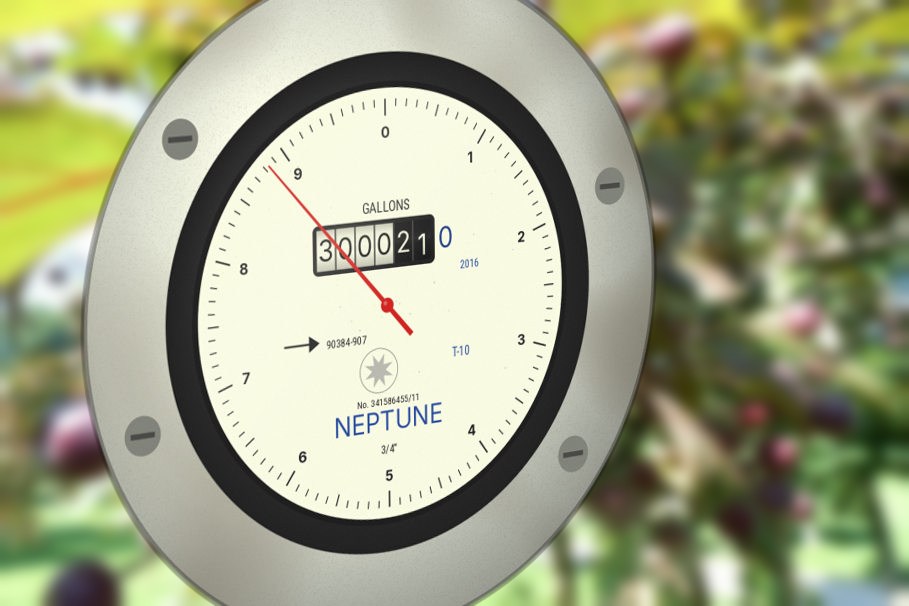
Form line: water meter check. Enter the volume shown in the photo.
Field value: 3000208.8 gal
